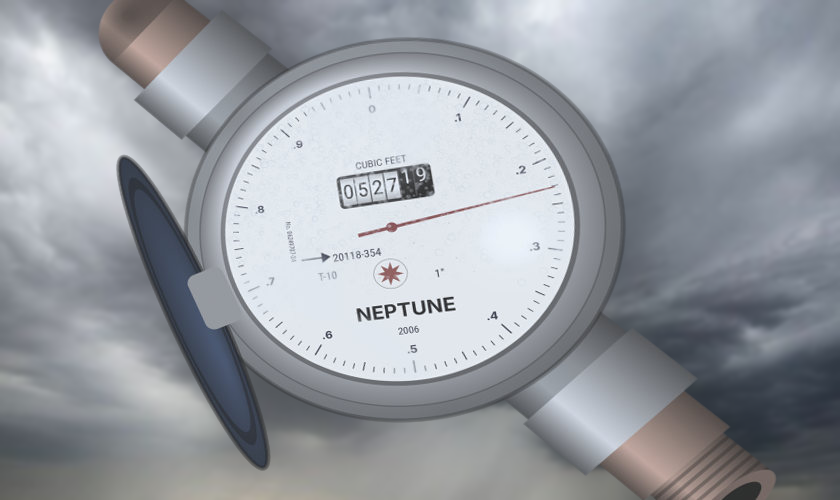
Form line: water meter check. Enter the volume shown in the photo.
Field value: 52719.23 ft³
